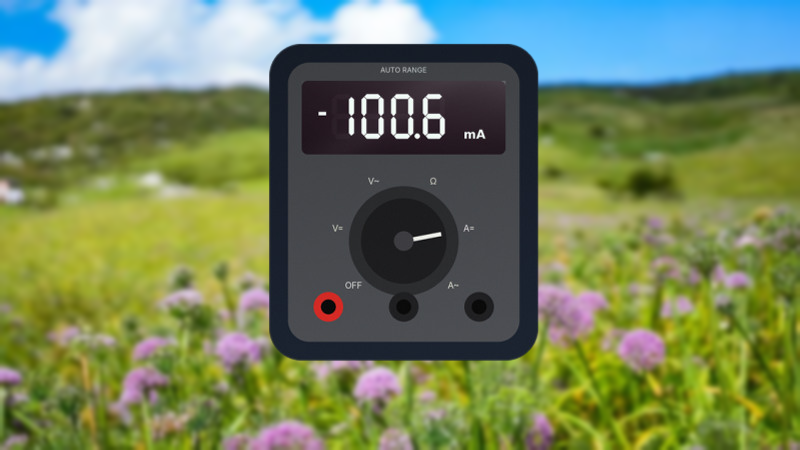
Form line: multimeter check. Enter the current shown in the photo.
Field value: -100.6 mA
